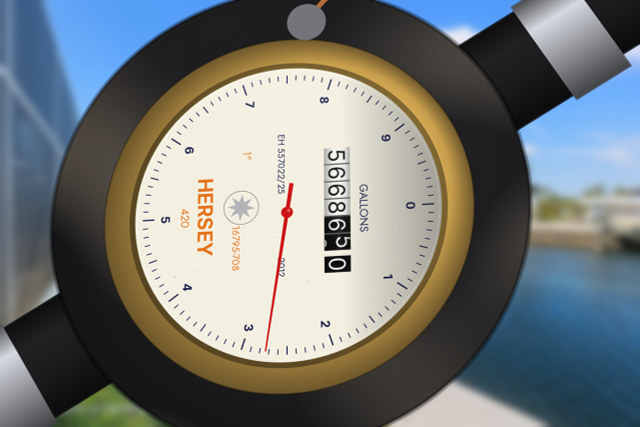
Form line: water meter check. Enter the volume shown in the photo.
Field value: 5668652.7 gal
